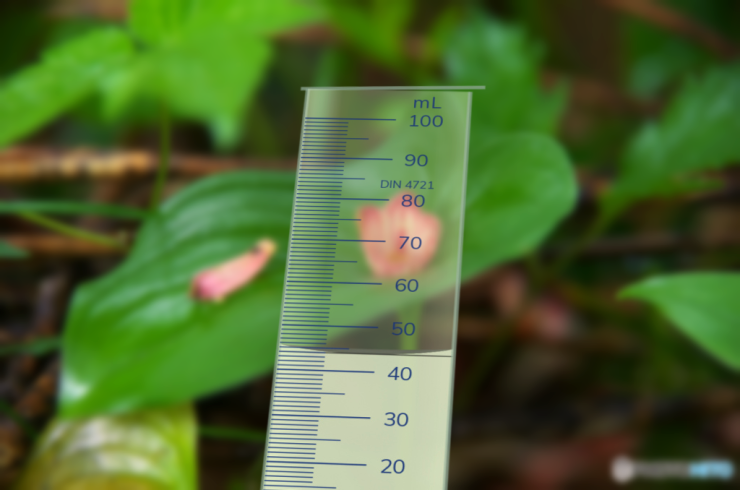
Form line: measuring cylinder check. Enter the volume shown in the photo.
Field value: 44 mL
